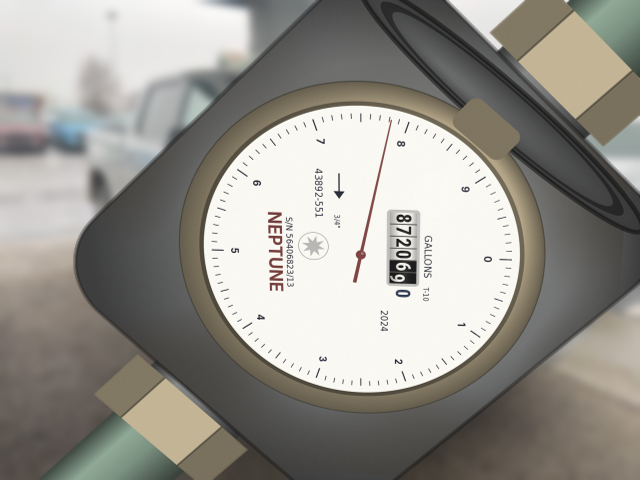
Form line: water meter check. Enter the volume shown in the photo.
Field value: 8720687.8 gal
